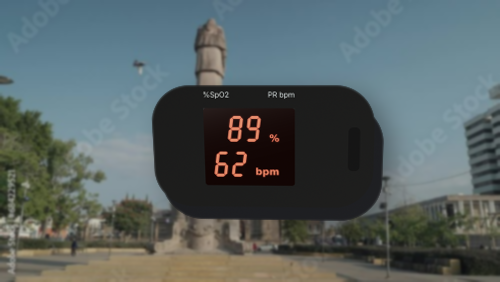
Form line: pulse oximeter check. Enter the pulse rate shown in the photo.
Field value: 62 bpm
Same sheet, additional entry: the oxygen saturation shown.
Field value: 89 %
